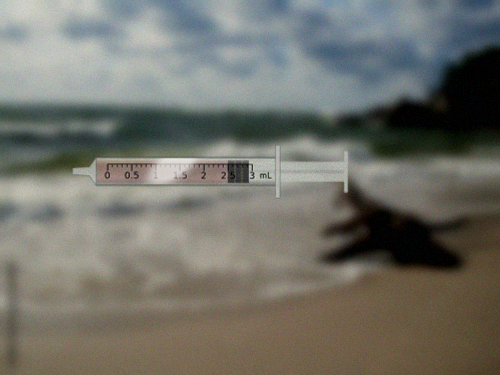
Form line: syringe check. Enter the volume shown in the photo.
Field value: 2.5 mL
